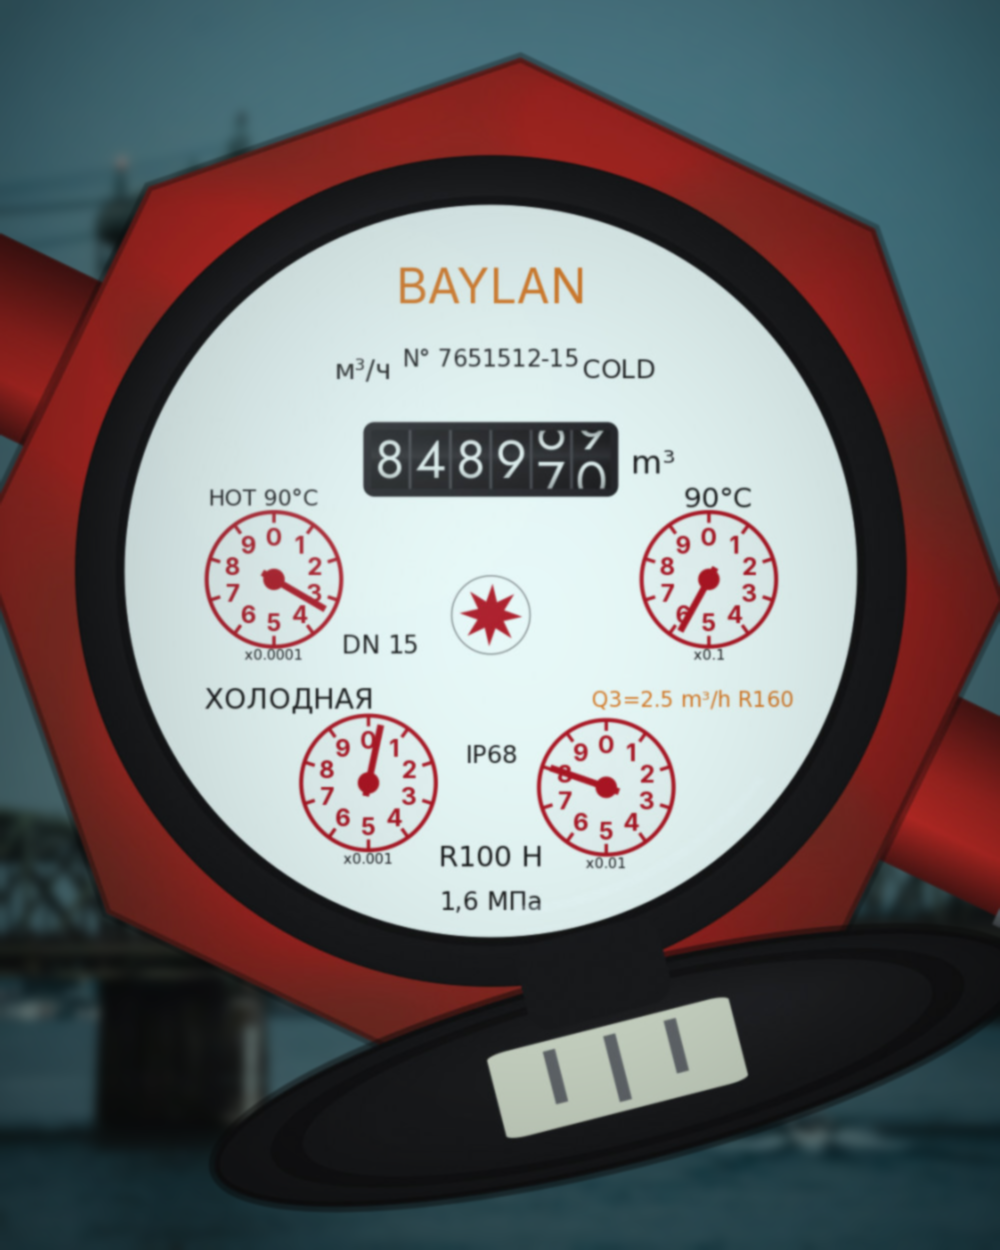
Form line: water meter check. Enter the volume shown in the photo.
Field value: 848969.5803 m³
